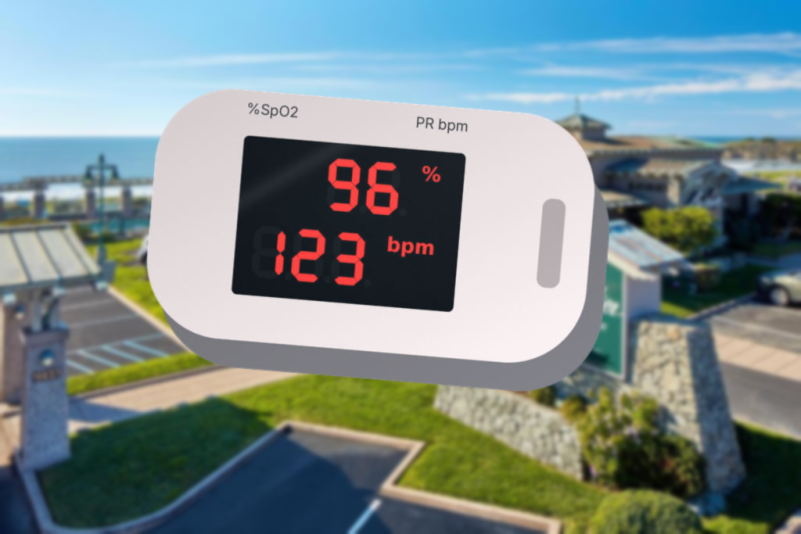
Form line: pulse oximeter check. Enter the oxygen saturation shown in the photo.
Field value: 96 %
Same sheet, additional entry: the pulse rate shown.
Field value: 123 bpm
